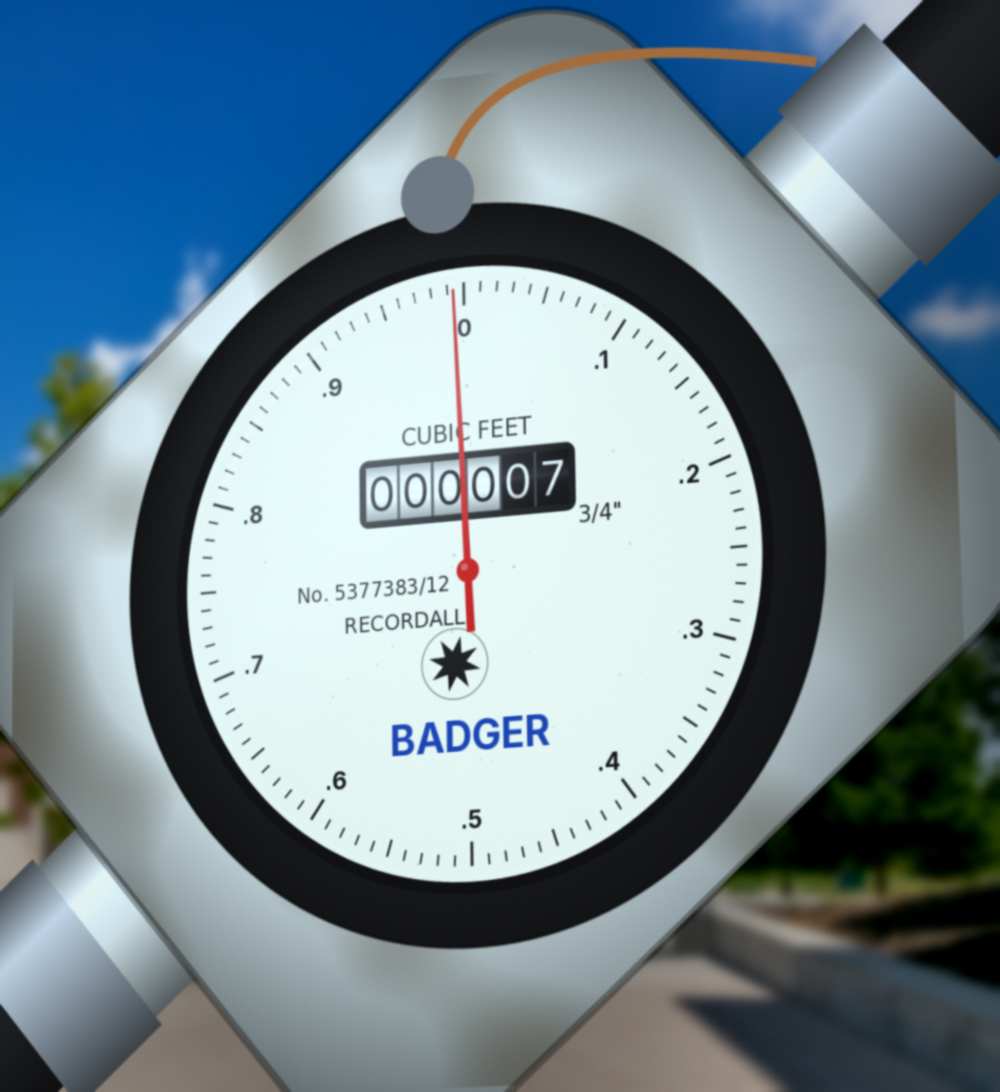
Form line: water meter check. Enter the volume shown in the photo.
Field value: 6.99 ft³
